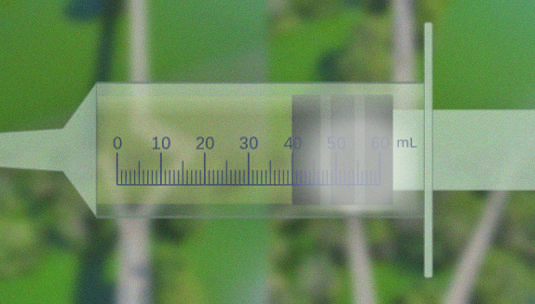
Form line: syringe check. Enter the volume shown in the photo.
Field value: 40 mL
